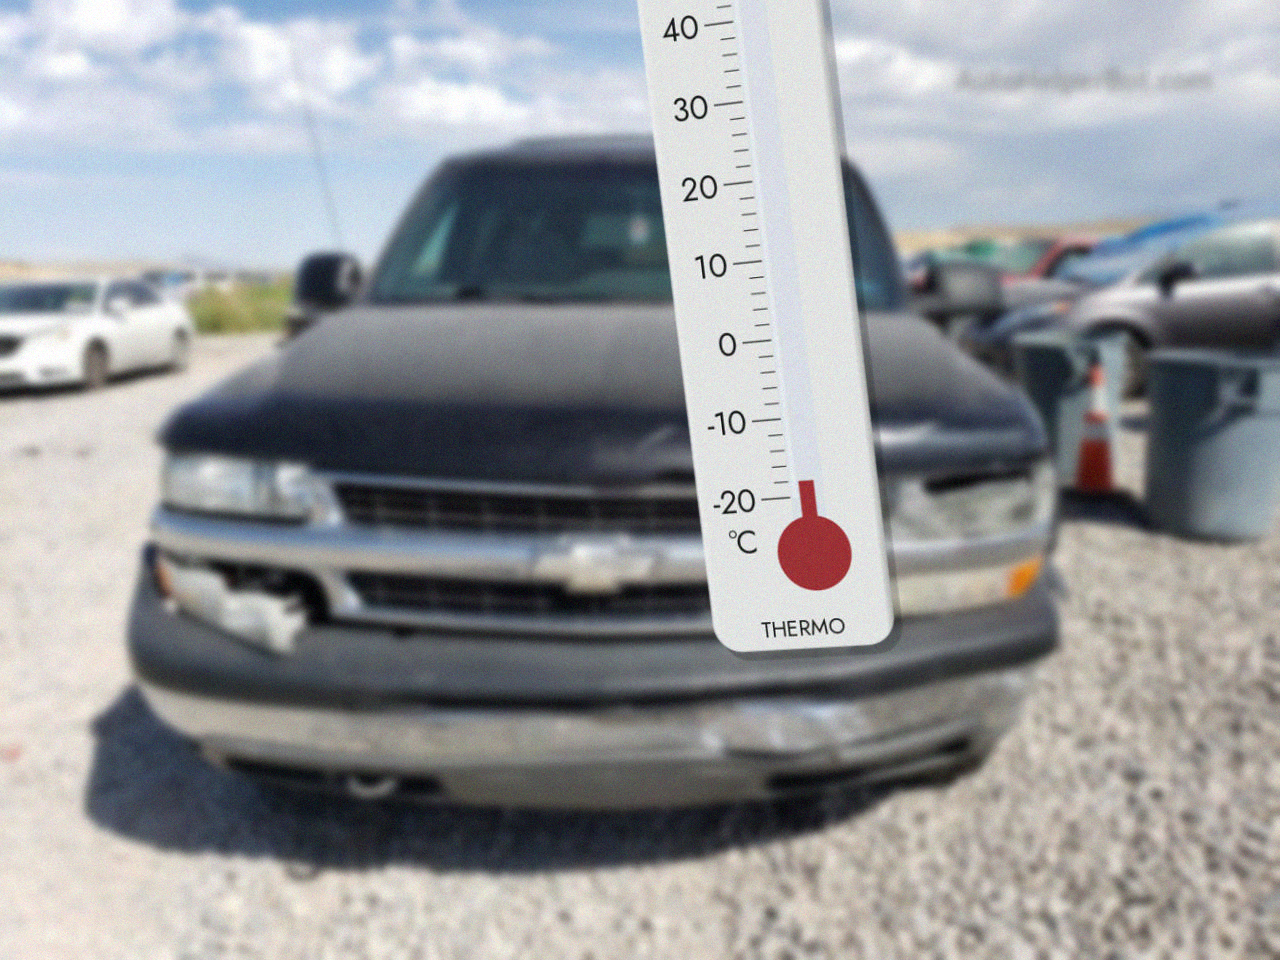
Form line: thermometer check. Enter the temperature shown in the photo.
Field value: -18 °C
